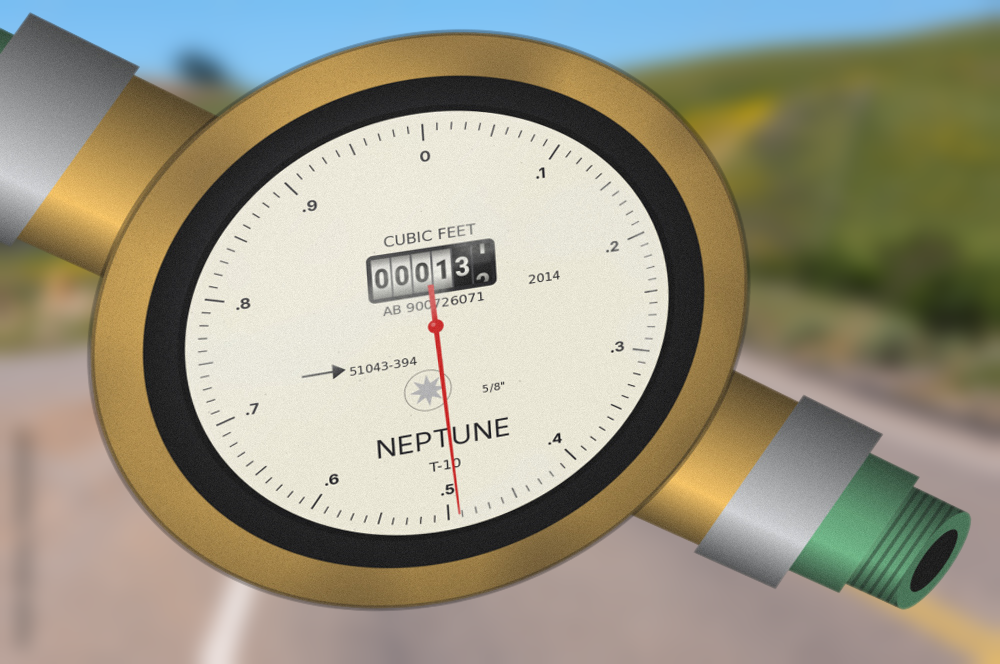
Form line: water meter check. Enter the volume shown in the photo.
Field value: 131.49 ft³
